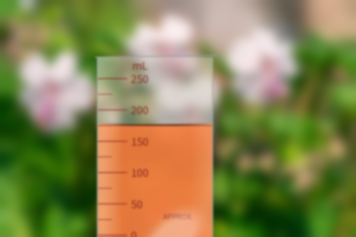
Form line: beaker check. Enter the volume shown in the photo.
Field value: 175 mL
